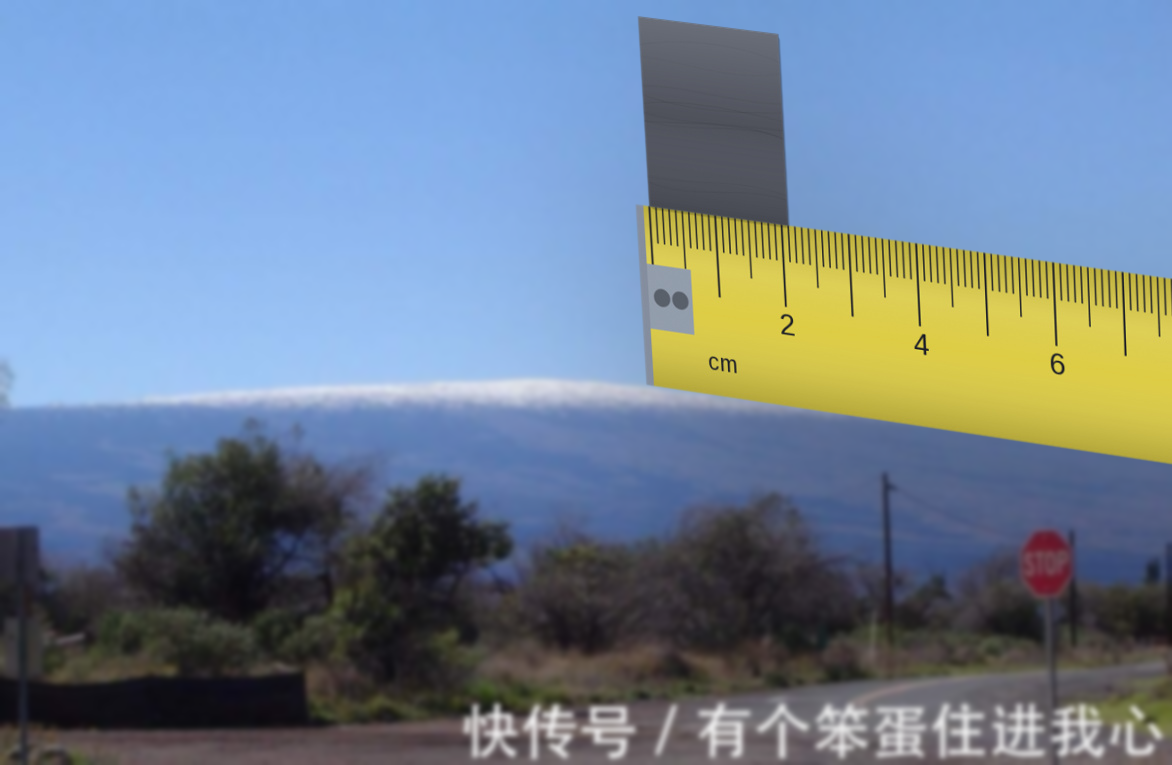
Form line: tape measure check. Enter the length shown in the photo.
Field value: 2.1 cm
